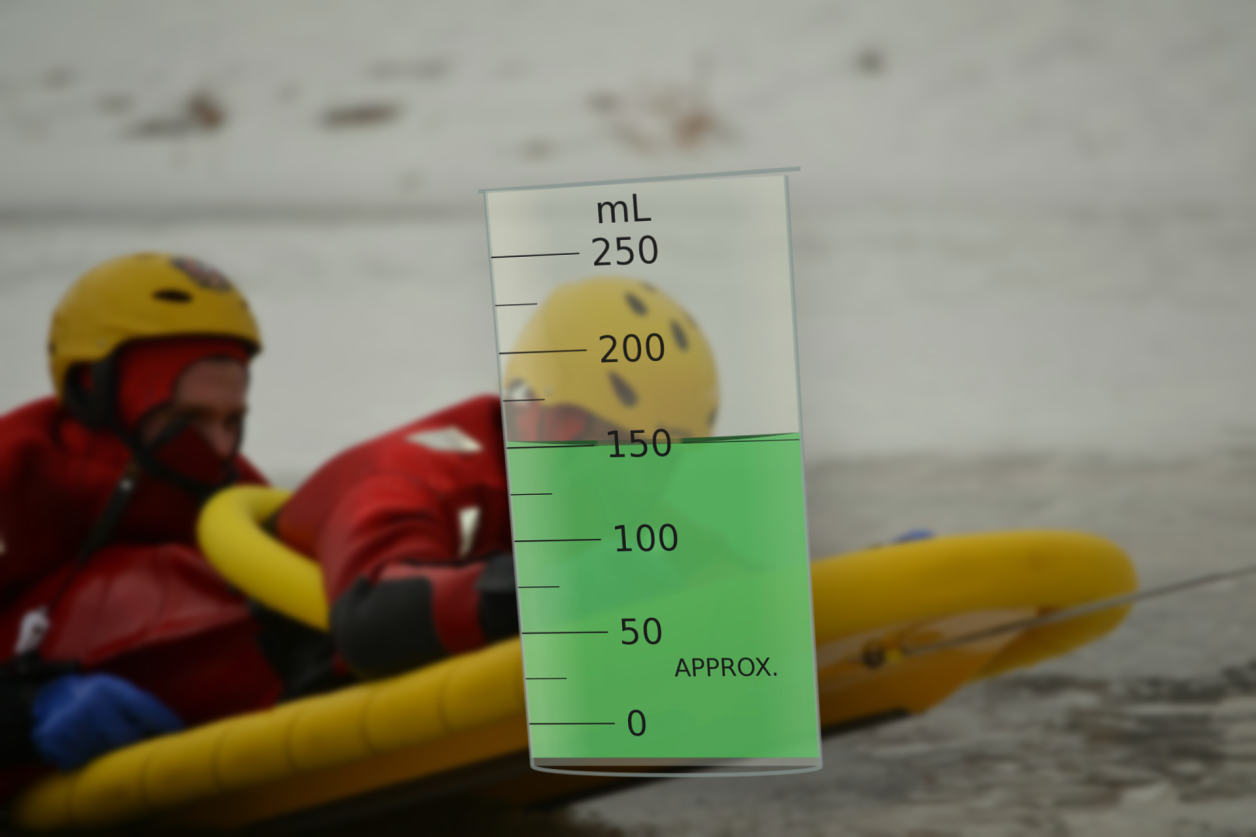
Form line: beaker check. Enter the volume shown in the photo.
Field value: 150 mL
